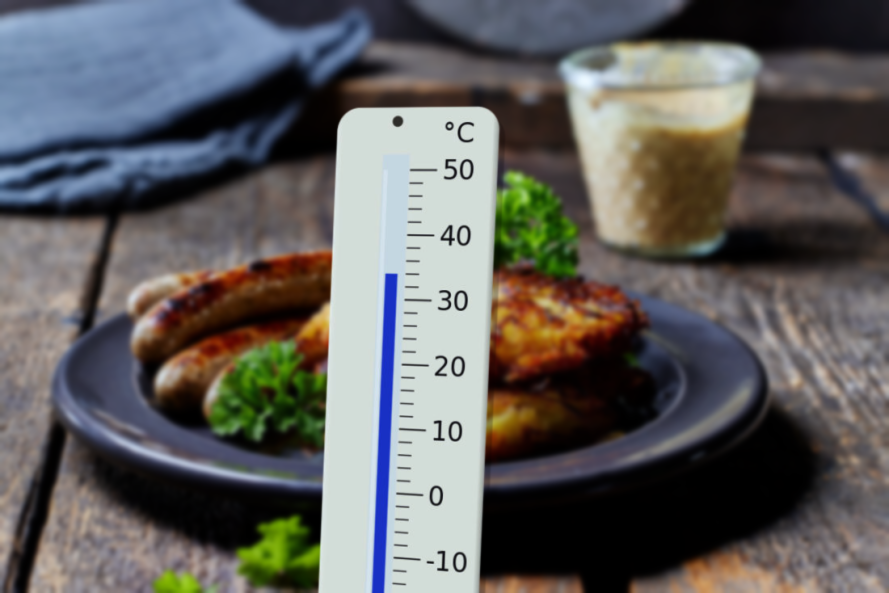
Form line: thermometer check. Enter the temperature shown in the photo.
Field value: 34 °C
